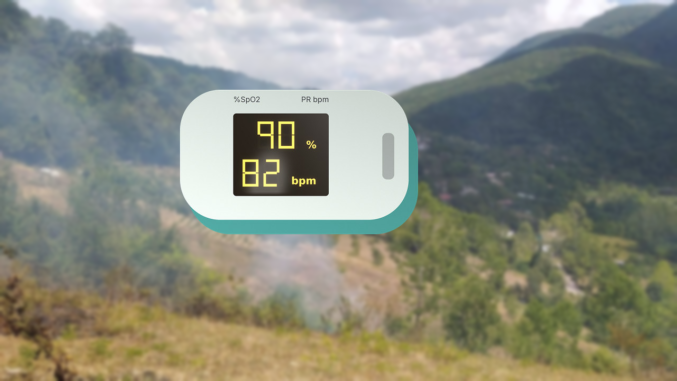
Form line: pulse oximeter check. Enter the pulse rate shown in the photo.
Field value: 82 bpm
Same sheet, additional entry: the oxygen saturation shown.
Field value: 90 %
